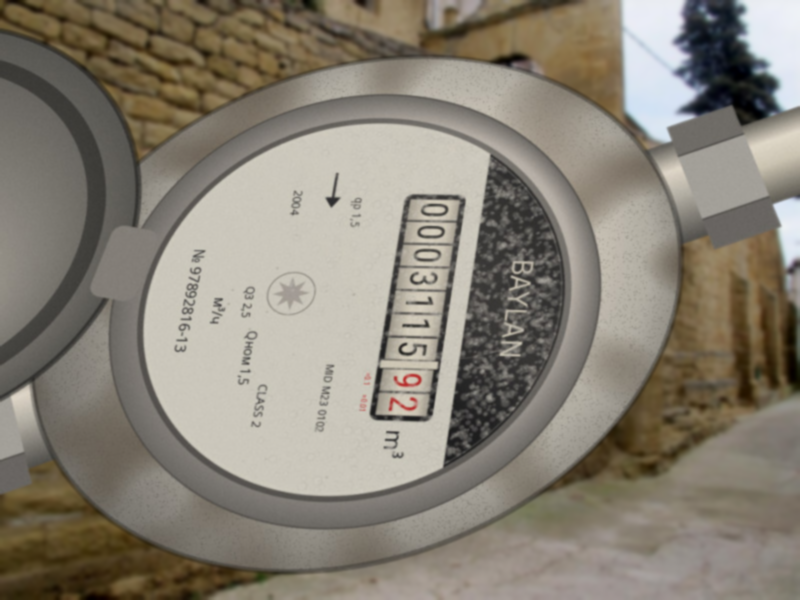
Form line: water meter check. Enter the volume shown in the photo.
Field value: 3115.92 m³
